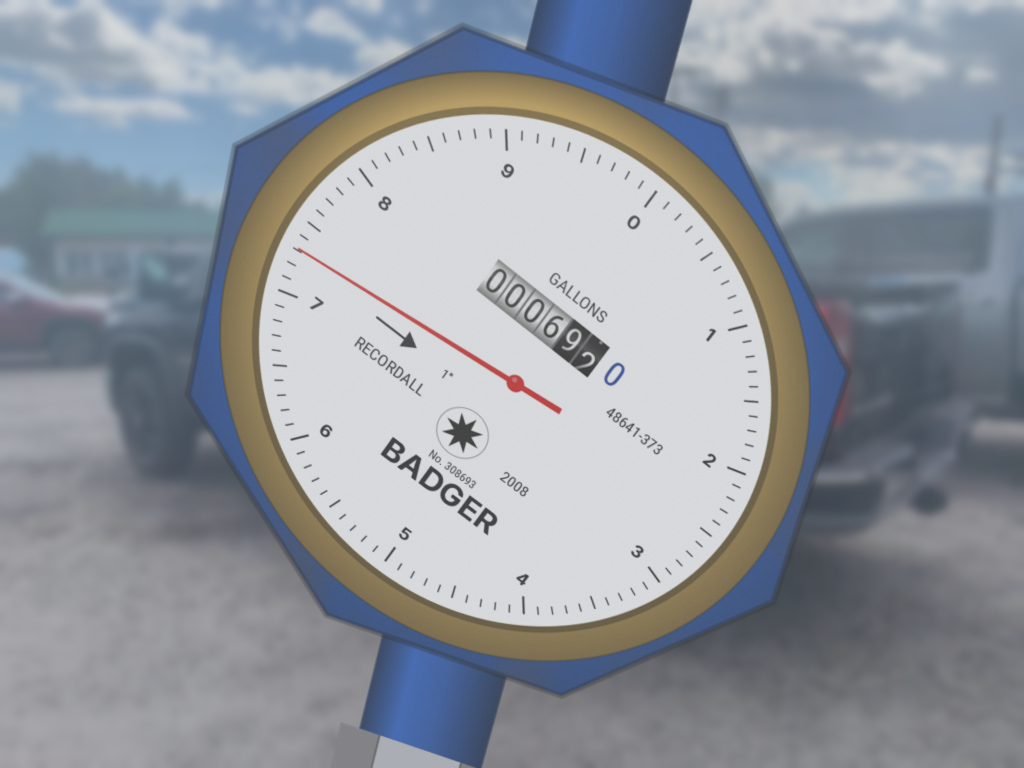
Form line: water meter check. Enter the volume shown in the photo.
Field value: 6917.3 gal
